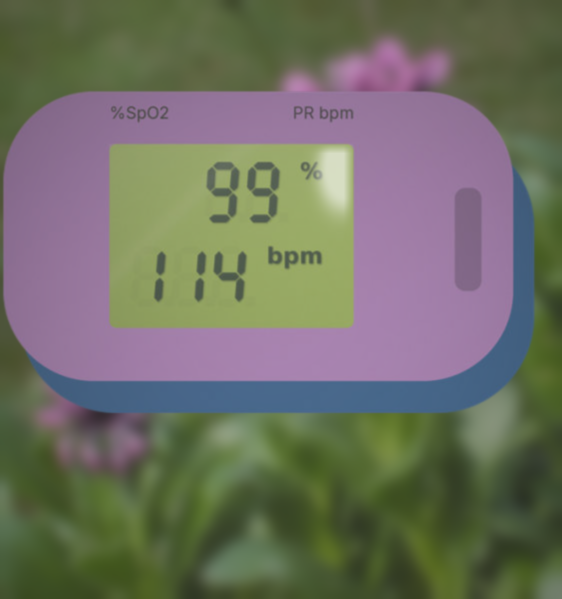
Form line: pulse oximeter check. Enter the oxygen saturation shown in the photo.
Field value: 99 %
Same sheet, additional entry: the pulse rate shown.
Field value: 114 bpm
